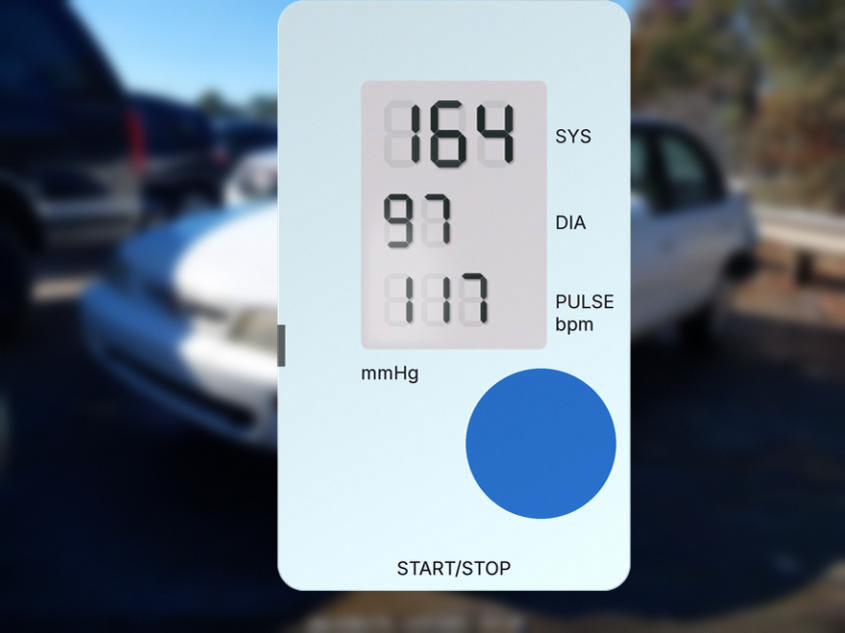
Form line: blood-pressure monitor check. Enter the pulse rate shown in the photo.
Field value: 117 bpm
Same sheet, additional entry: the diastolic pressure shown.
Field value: 97 mmHg
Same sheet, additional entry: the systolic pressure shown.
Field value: 164 mmHg
